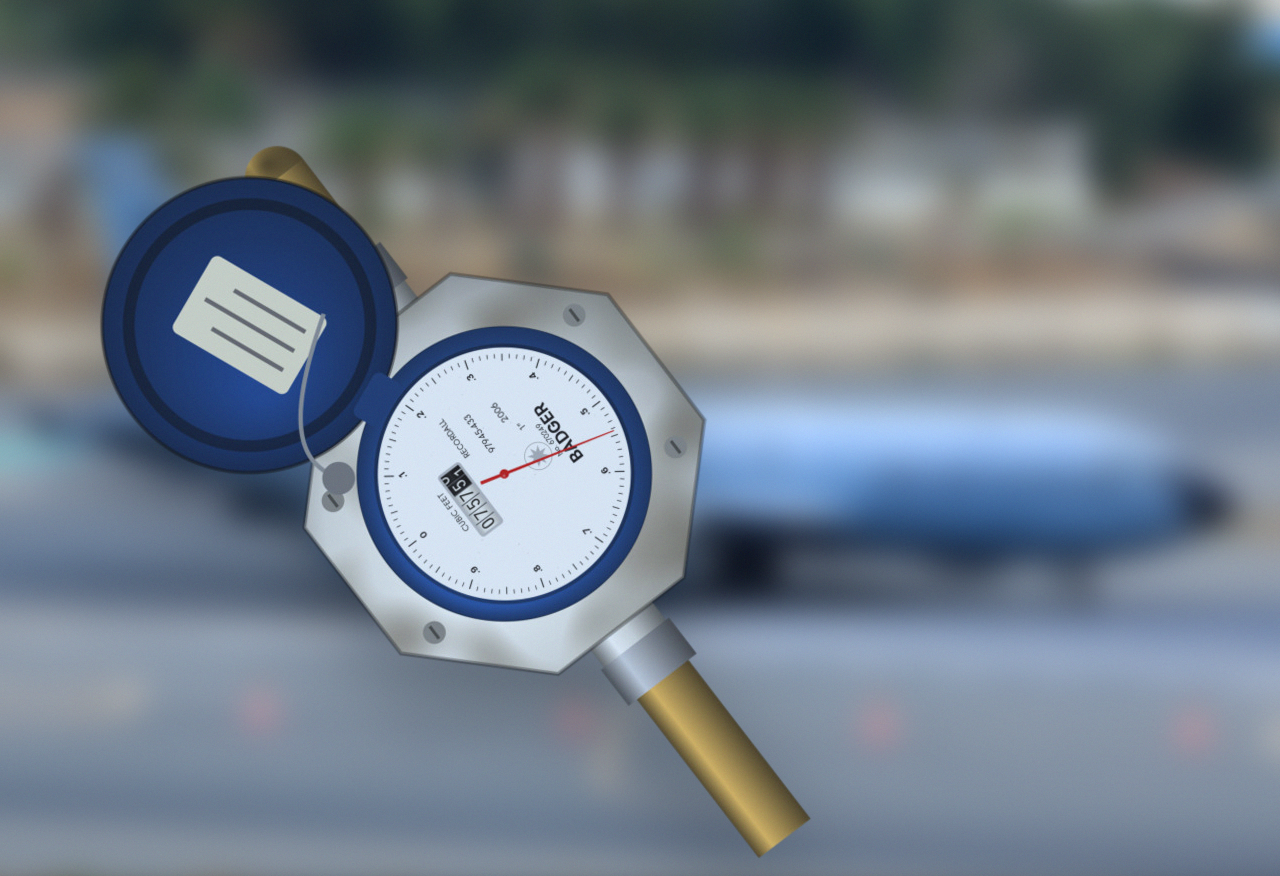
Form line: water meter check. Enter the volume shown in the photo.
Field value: 75750.54 ft³
